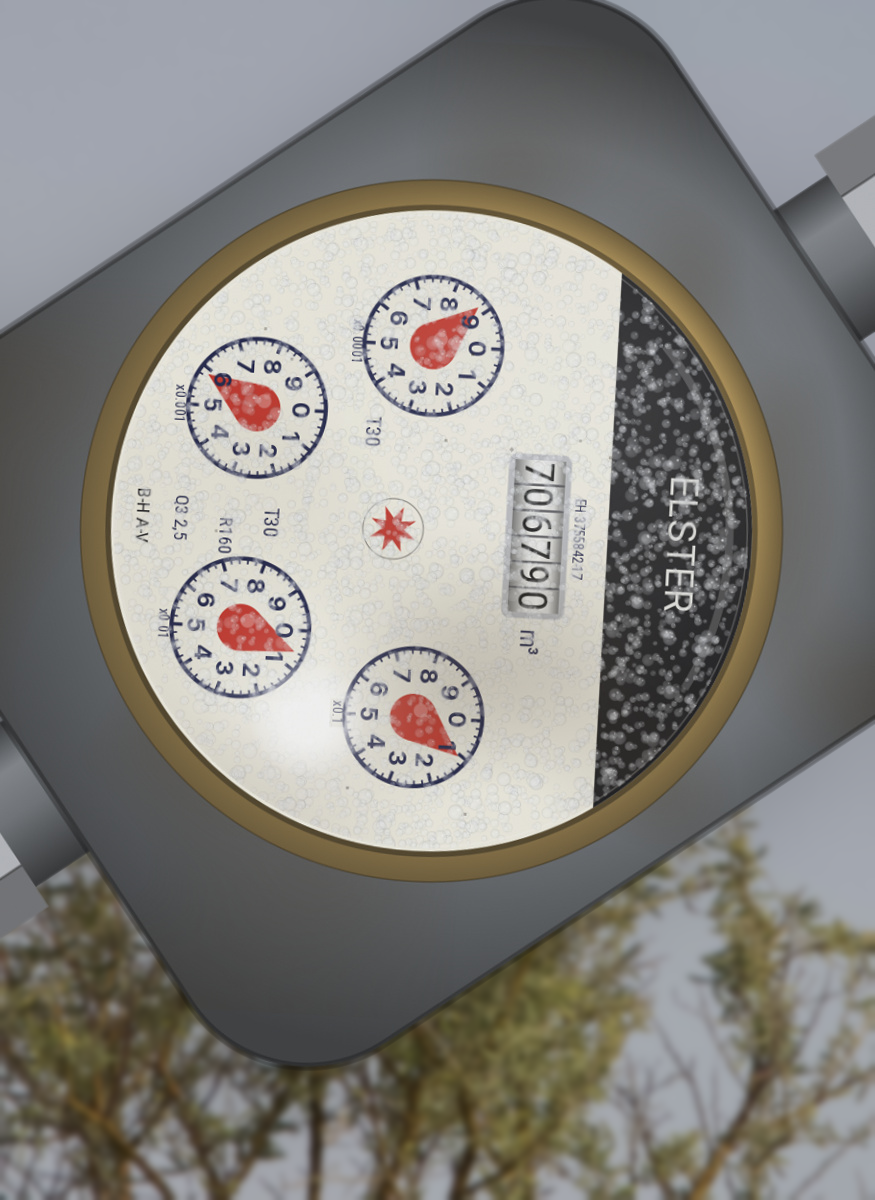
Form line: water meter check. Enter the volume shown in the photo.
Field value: 706790.1058 m³
